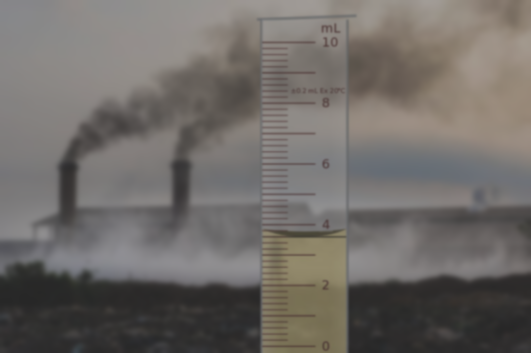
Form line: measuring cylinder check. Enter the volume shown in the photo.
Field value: 3.6 mL
